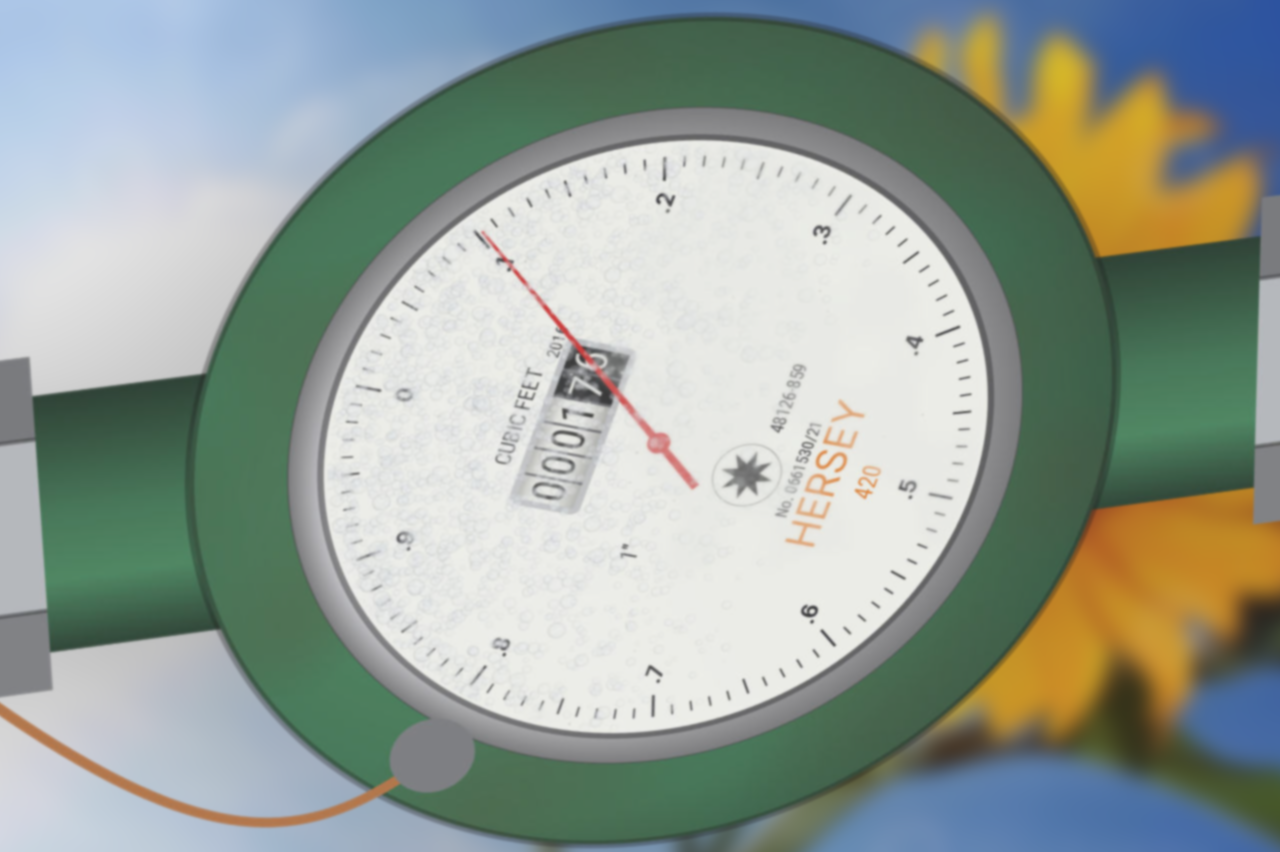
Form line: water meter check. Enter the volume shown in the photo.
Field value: 176.10 ft³
